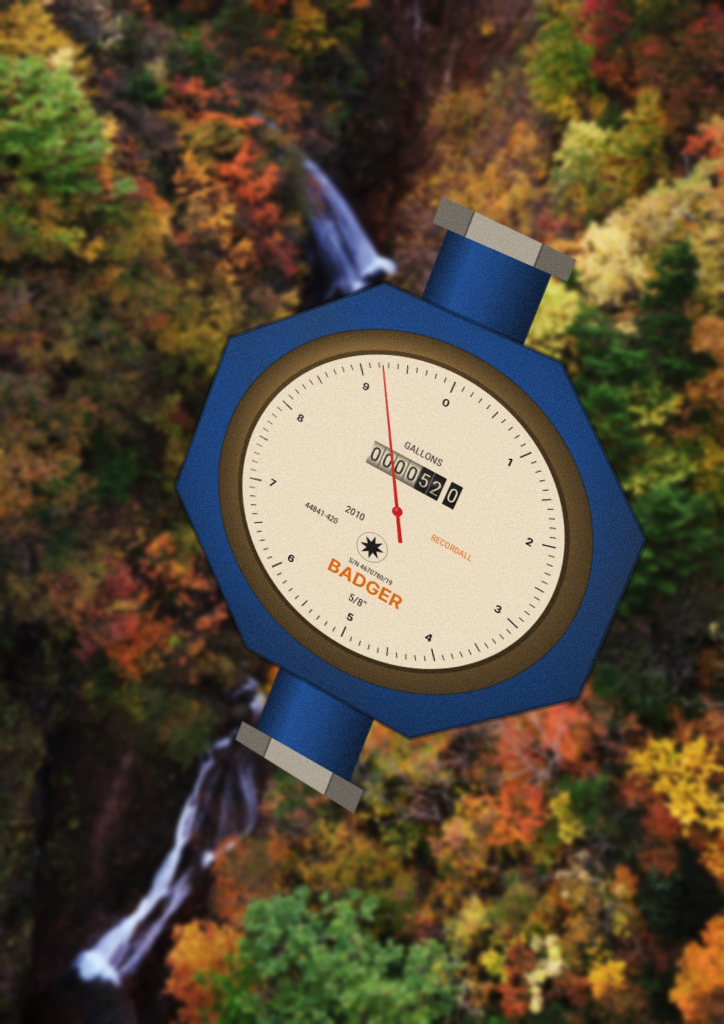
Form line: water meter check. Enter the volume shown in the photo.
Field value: 519.2 gal
